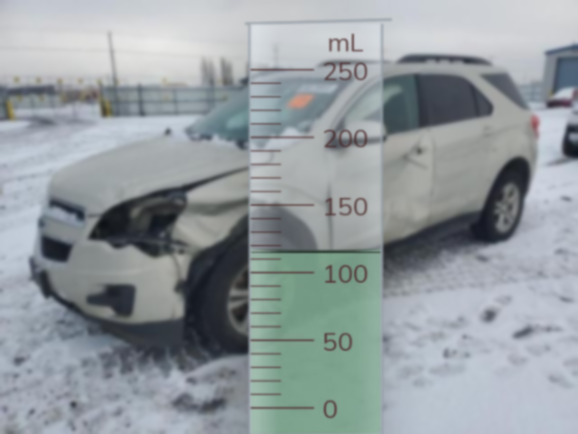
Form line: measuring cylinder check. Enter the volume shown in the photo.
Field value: 115 mL
